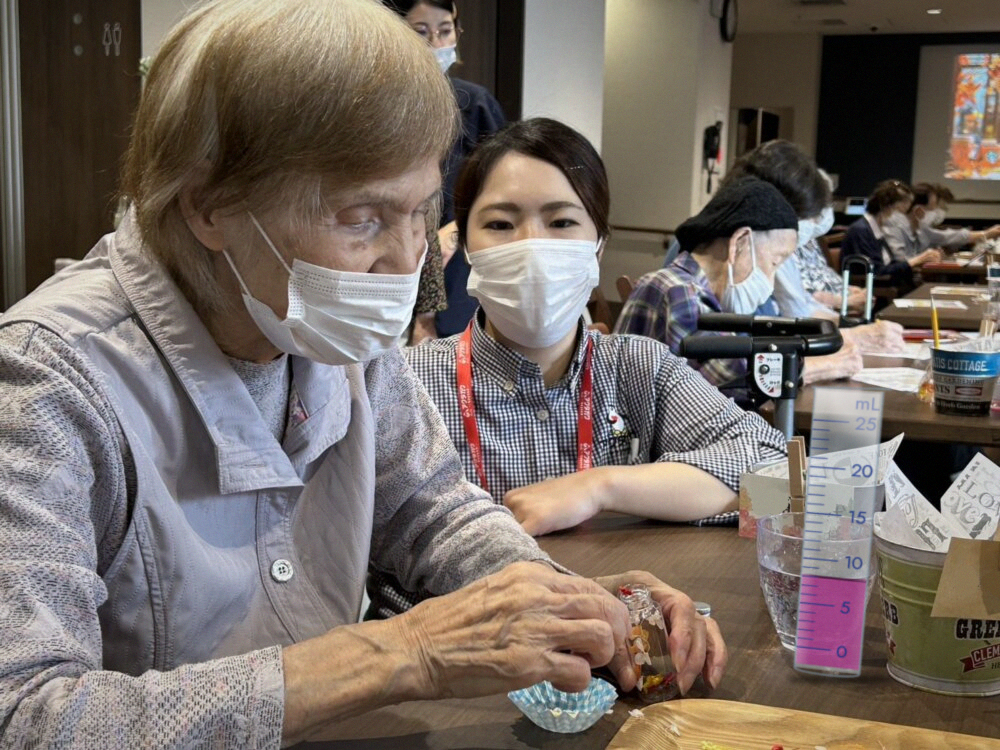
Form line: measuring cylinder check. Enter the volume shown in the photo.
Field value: 8 mL
